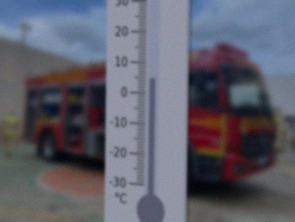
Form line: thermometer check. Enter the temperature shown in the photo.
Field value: 5 °C
